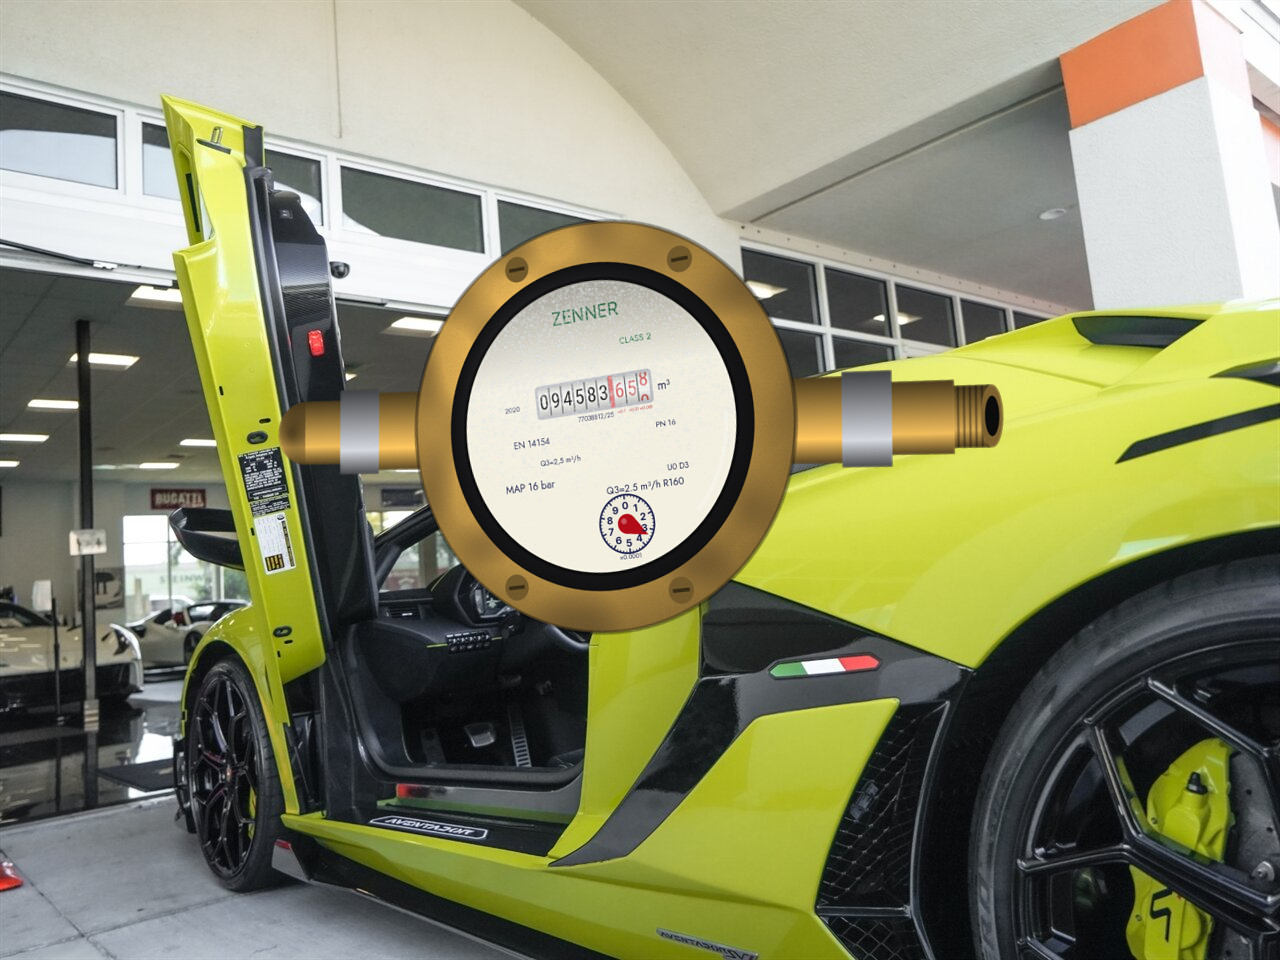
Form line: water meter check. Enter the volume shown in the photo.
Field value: 94583.6583 m³
